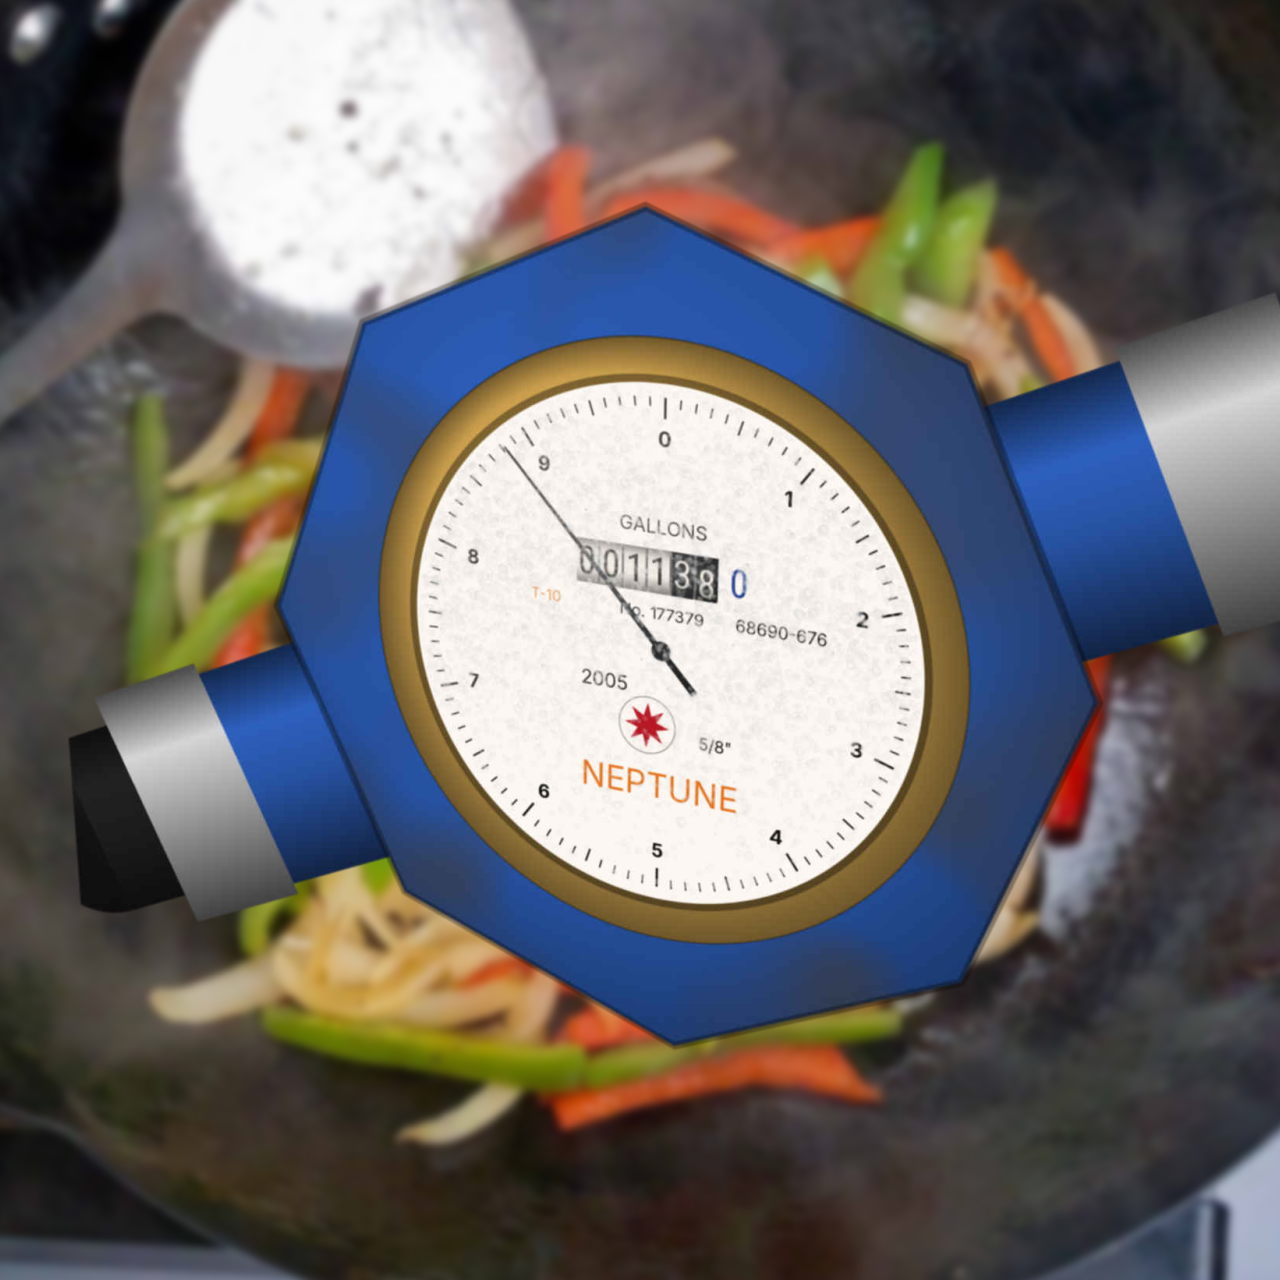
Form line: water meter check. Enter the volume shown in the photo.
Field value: 11378.8 gal
